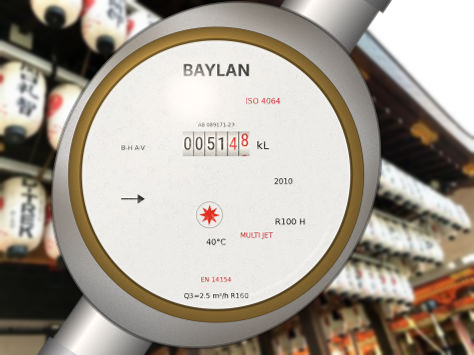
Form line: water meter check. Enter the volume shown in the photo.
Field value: 51.48 kL
